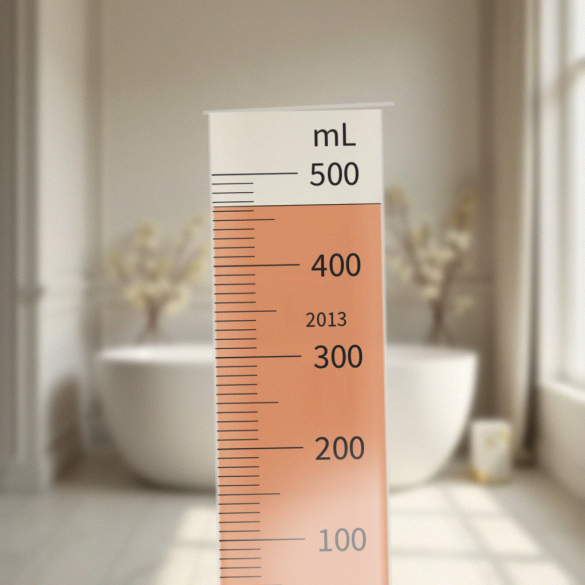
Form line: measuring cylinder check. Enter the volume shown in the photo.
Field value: 465 mL
